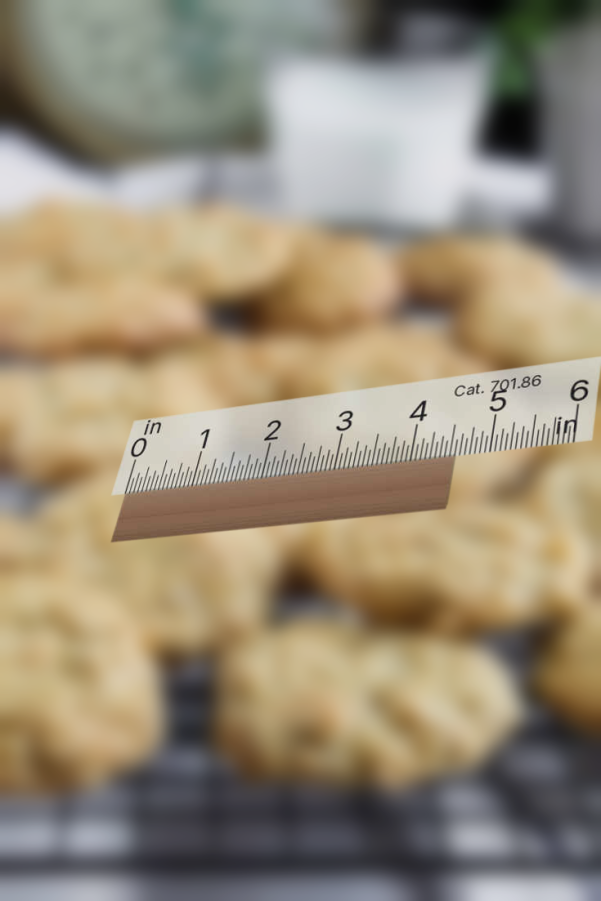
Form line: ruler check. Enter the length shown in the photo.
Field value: 4.5625 in
